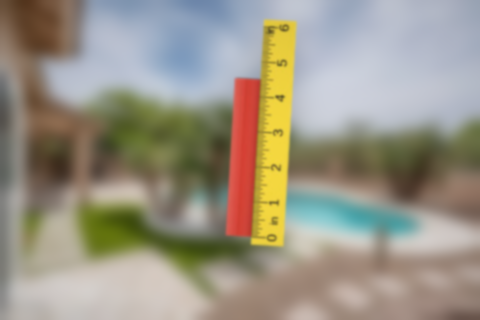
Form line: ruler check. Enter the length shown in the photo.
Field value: 4.5 in
